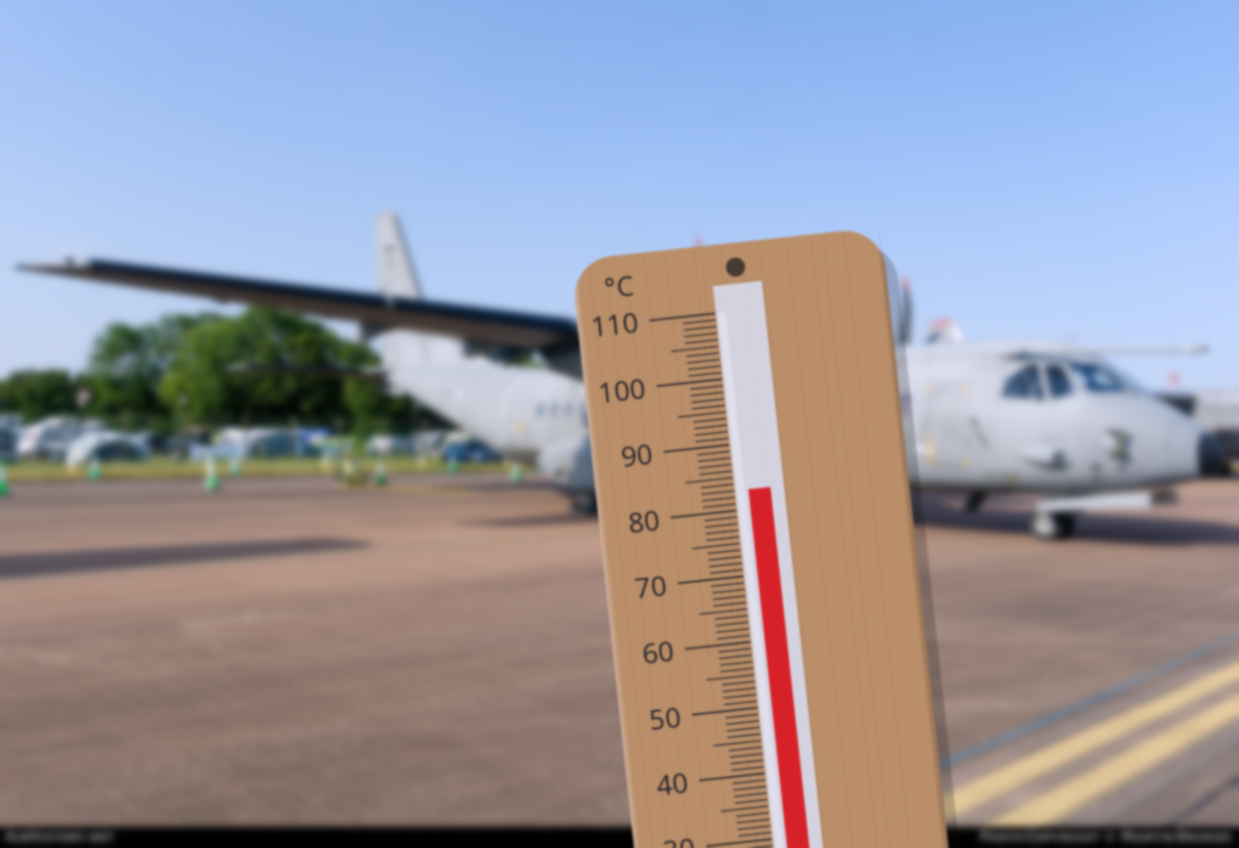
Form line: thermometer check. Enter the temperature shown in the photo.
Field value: 83 °C
